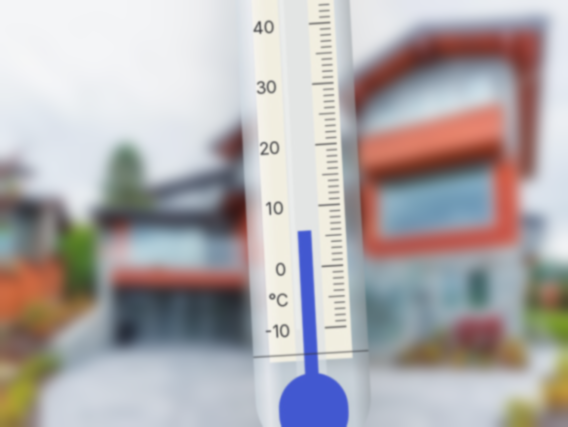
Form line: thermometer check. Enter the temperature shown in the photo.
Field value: 6 °C
